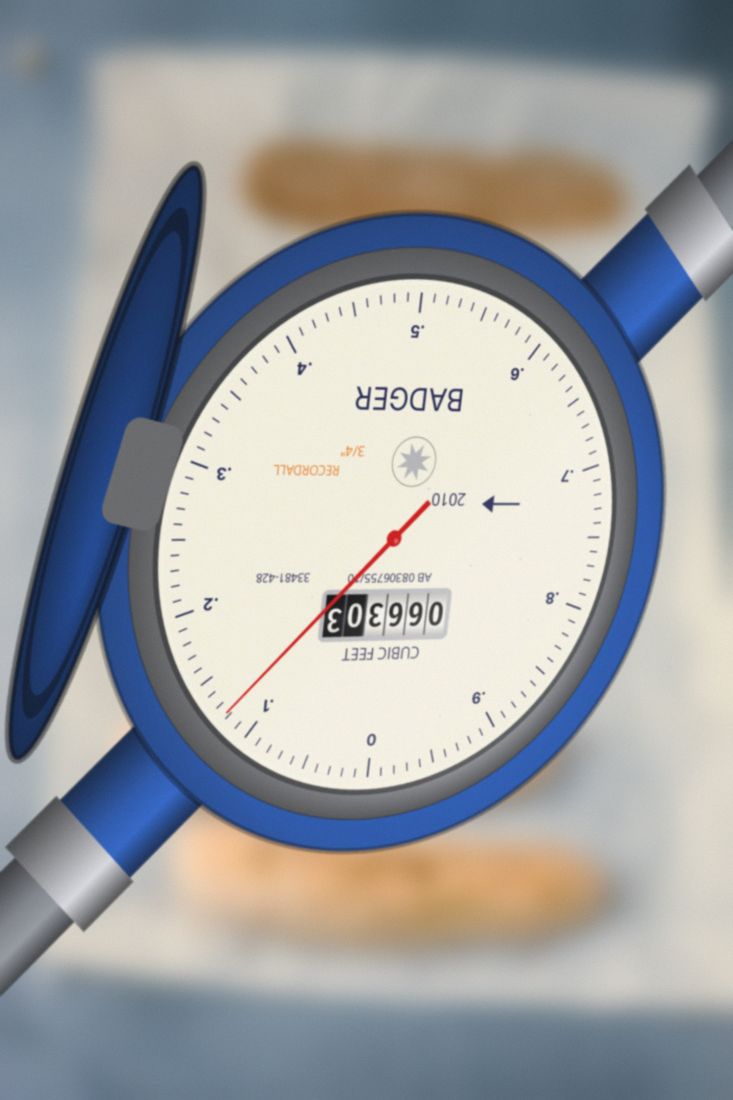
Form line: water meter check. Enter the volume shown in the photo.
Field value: 66303.12 ft³
